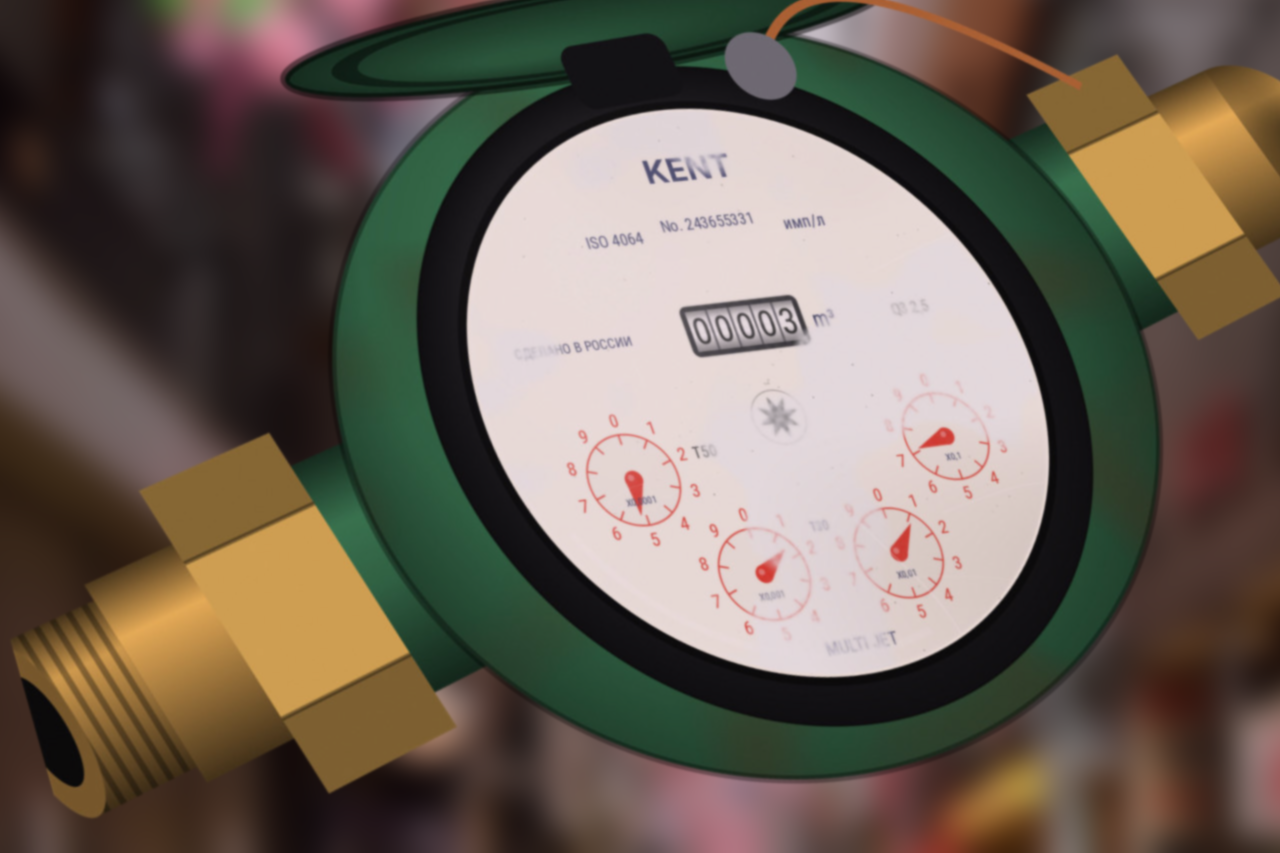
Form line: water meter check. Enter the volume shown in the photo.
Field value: 3.7115 m³
